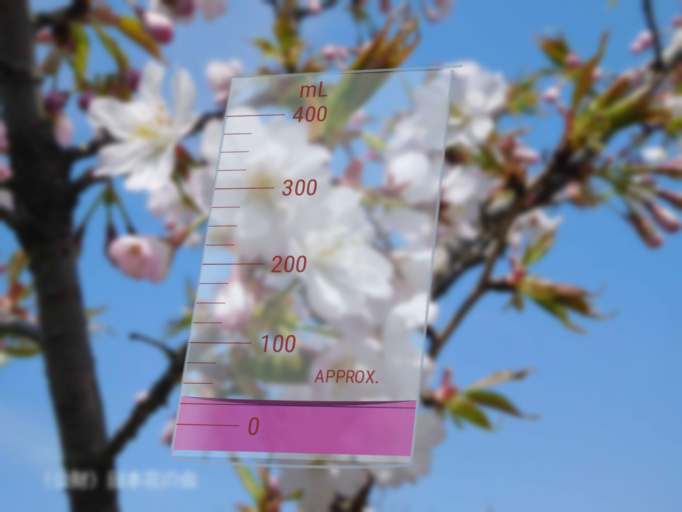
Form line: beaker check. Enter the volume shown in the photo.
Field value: 25 mL
